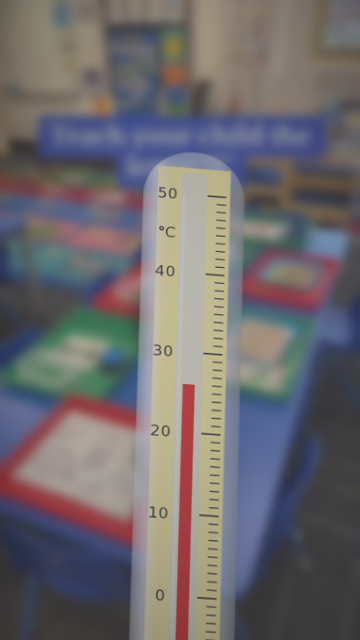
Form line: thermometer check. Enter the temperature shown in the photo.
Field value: 26 °C
